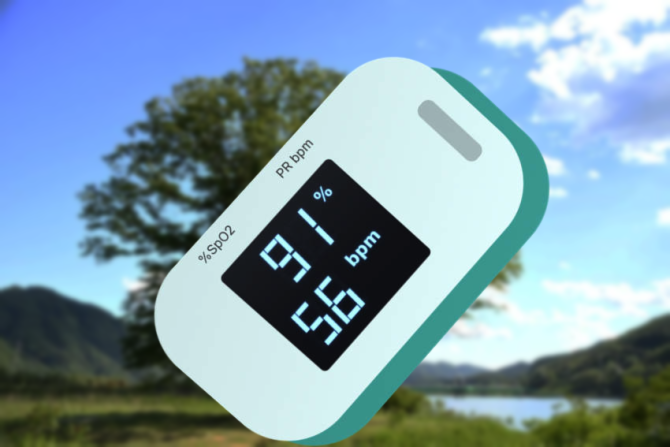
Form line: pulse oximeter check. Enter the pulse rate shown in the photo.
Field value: 56 bpm
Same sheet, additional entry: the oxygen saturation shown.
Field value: 91 %
